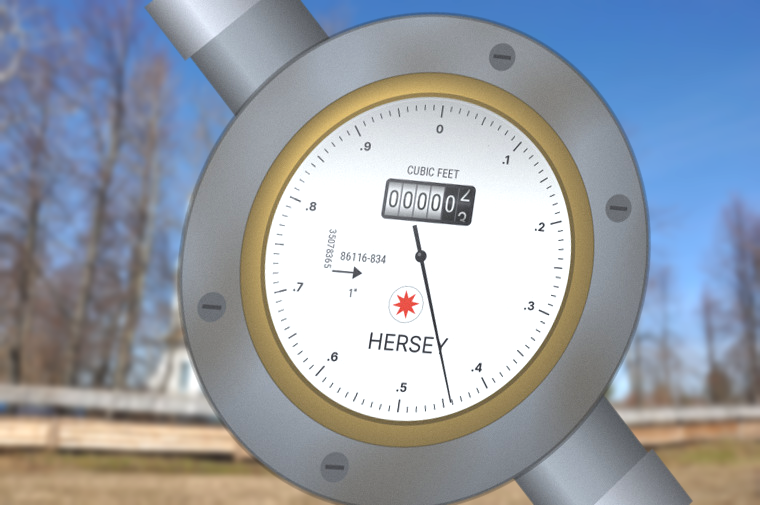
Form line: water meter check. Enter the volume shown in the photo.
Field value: 2.44 ft³
